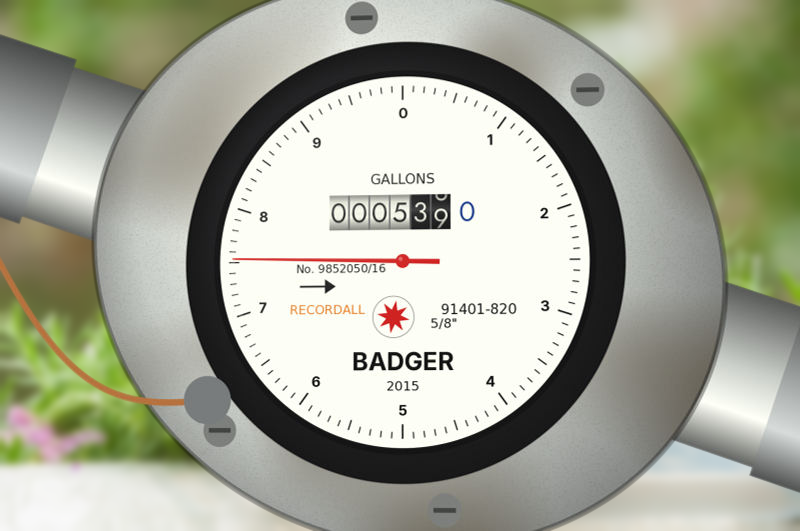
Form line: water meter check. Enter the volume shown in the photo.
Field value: 5387.5 gal
